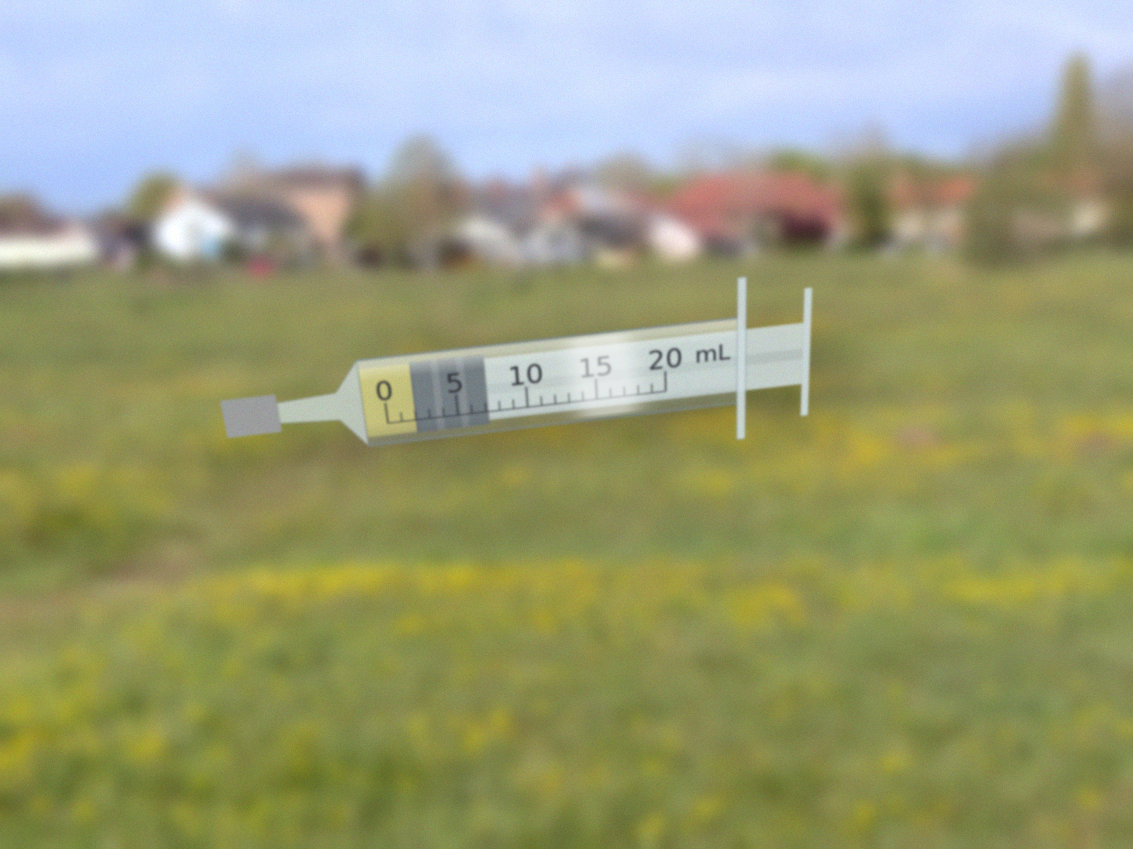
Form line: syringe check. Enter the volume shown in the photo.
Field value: 2 mL
